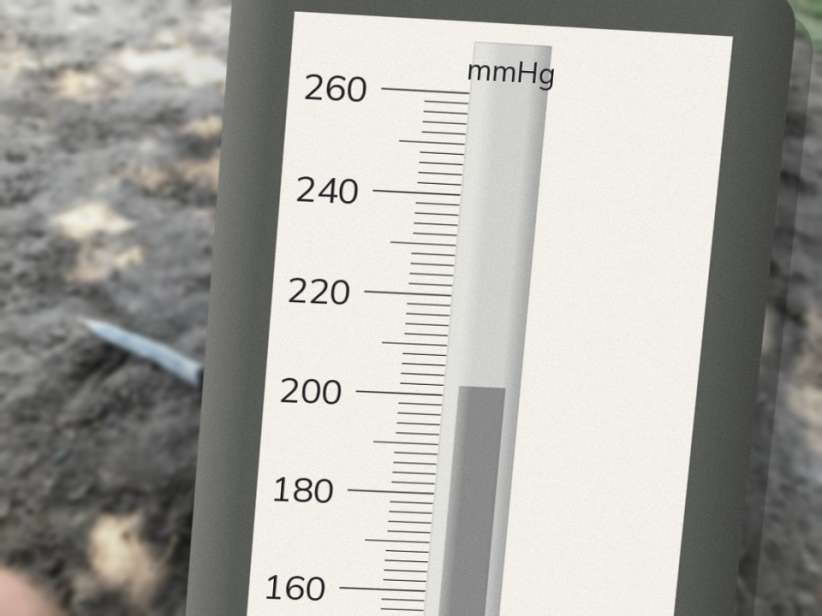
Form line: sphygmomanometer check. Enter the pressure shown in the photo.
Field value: 202 mmHg
